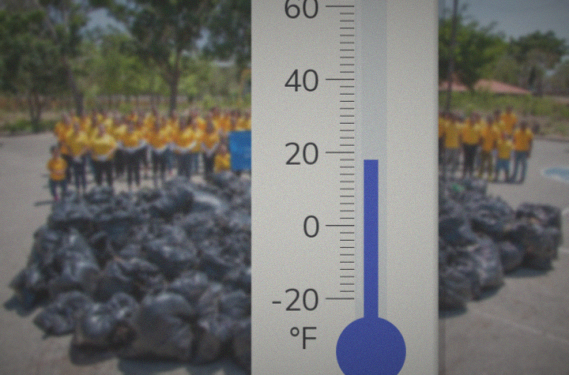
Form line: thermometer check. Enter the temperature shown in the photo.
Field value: 18 °F
